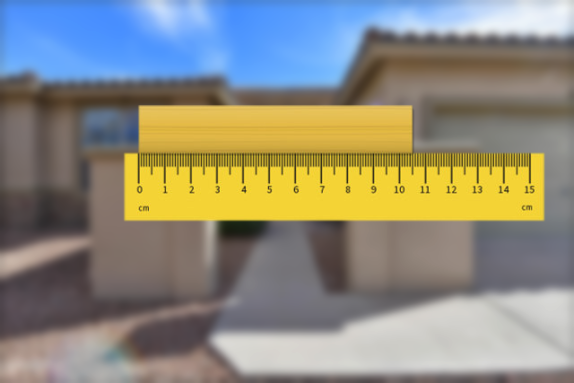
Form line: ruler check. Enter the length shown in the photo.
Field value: 10.5 cm
